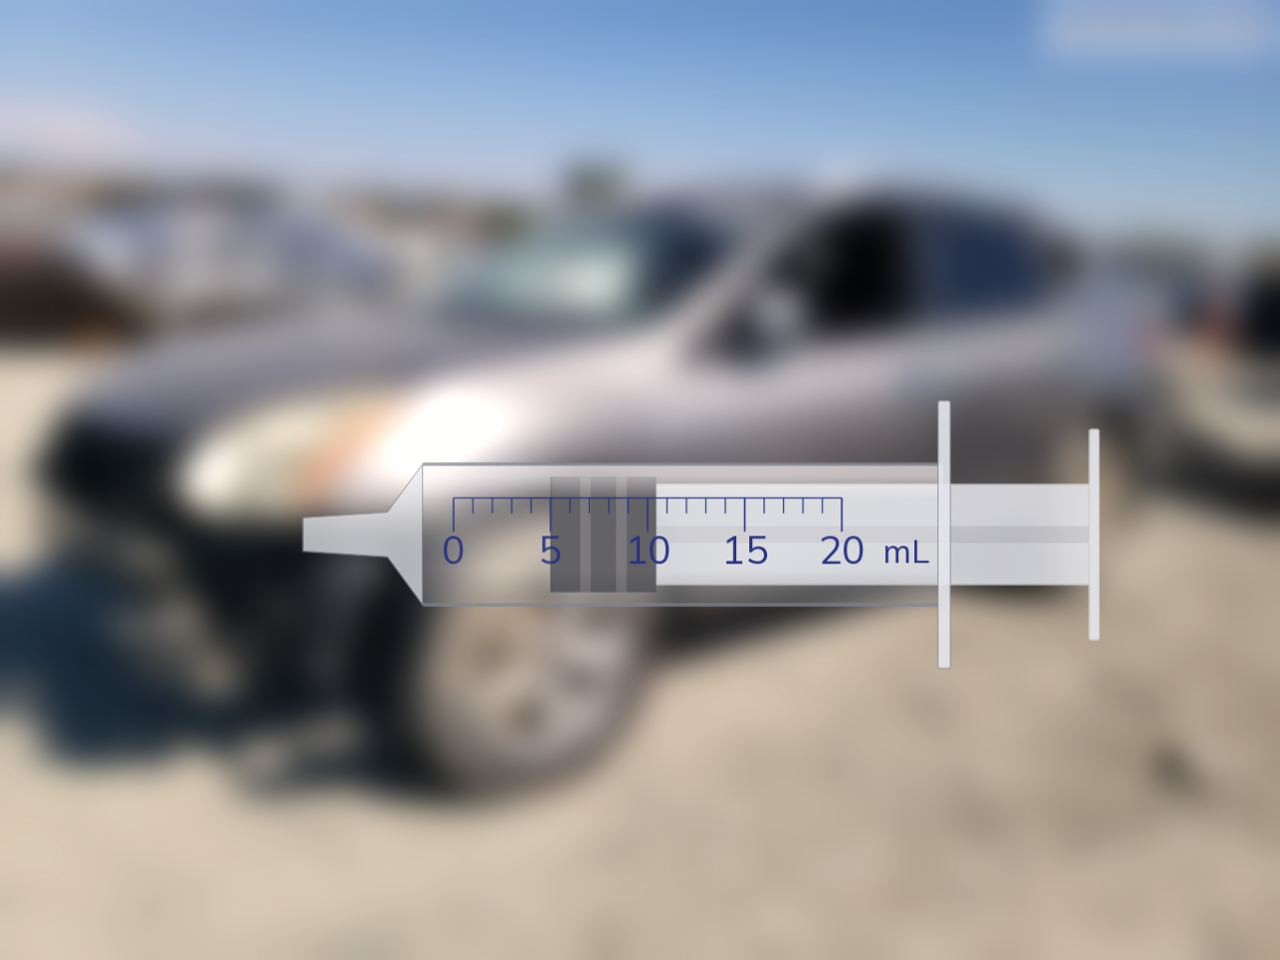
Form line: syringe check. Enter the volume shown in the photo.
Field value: 5 mL
